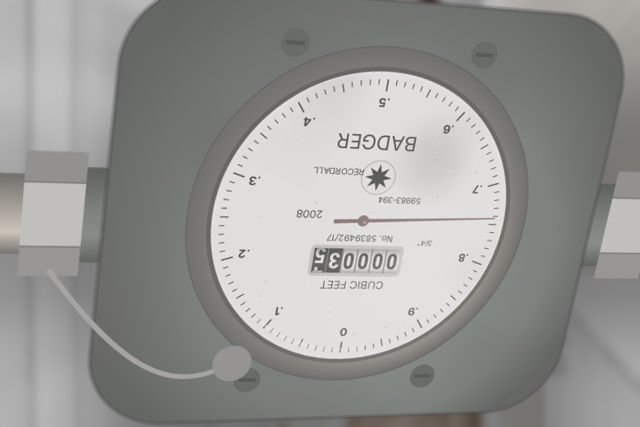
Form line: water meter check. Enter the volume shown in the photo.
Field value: 34.74 ft³
